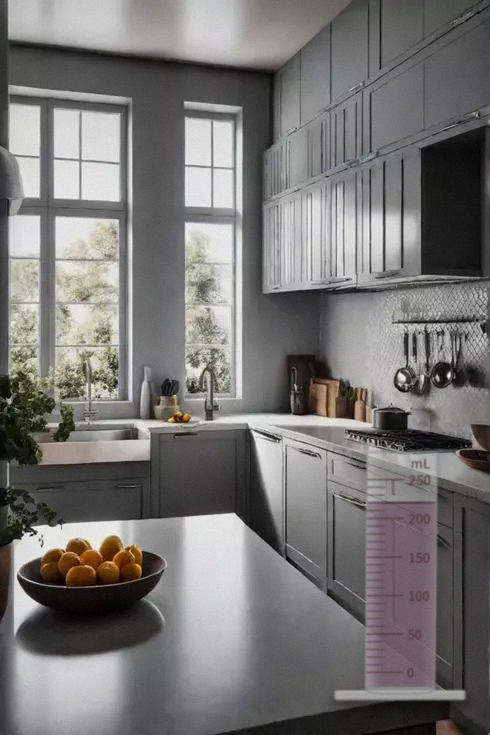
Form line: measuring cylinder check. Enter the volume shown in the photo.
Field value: 220 mL
